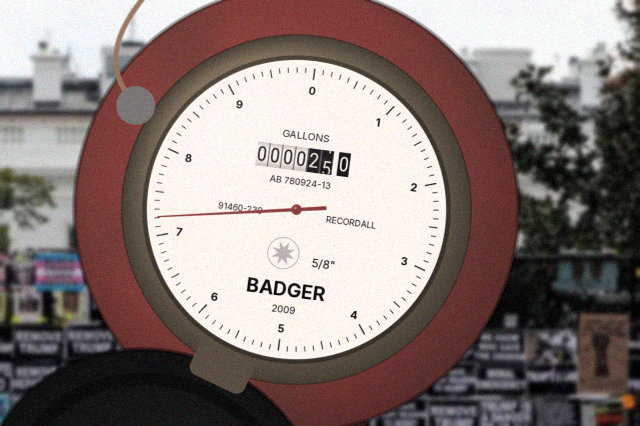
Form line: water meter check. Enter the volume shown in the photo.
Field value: 247.2 gal
